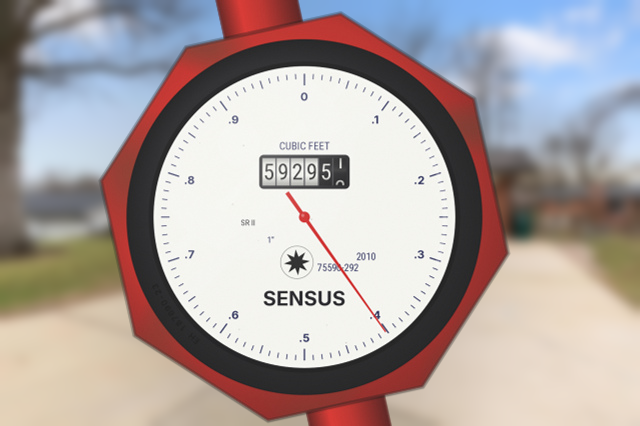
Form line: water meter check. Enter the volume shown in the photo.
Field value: 592951.40 ft³
